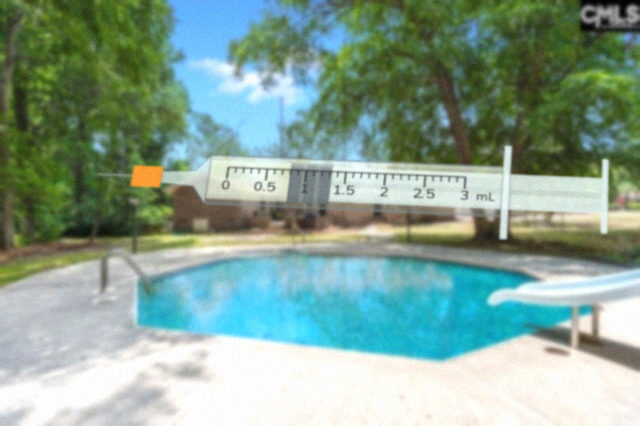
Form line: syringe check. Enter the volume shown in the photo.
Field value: 0.8 mL
